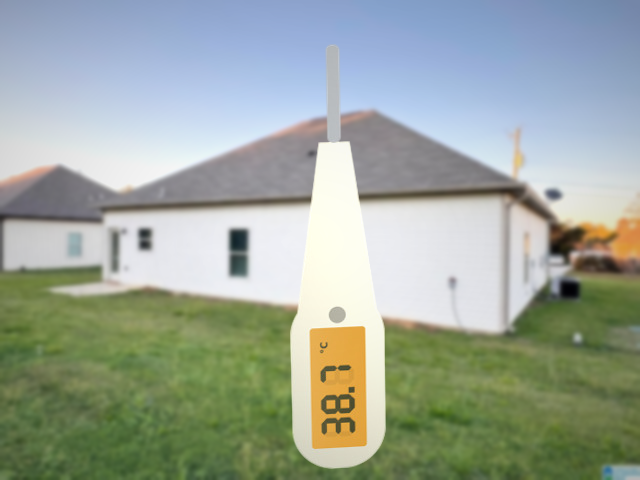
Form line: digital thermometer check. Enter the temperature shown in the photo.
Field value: 38.7 °C
